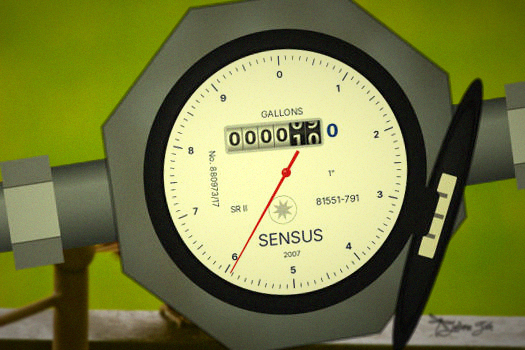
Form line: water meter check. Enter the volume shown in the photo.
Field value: 95.9 gal
